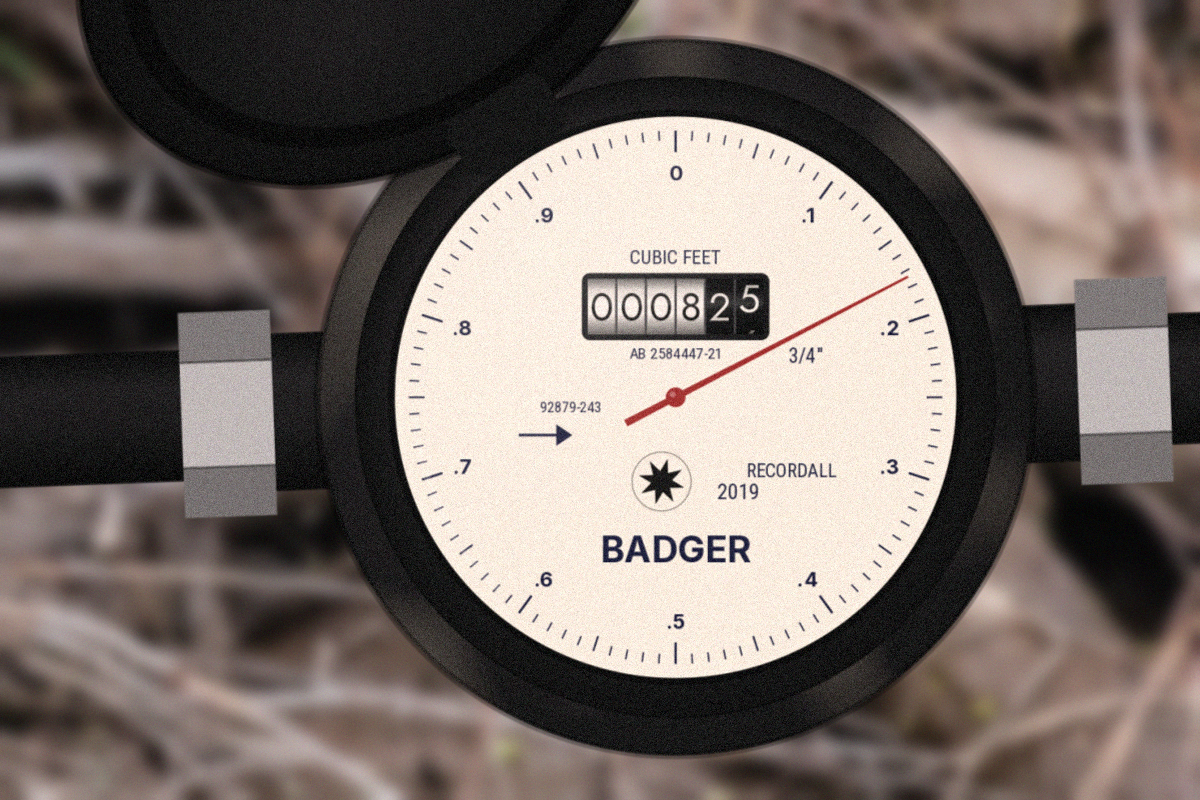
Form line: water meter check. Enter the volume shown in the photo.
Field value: 825.17 ft³
